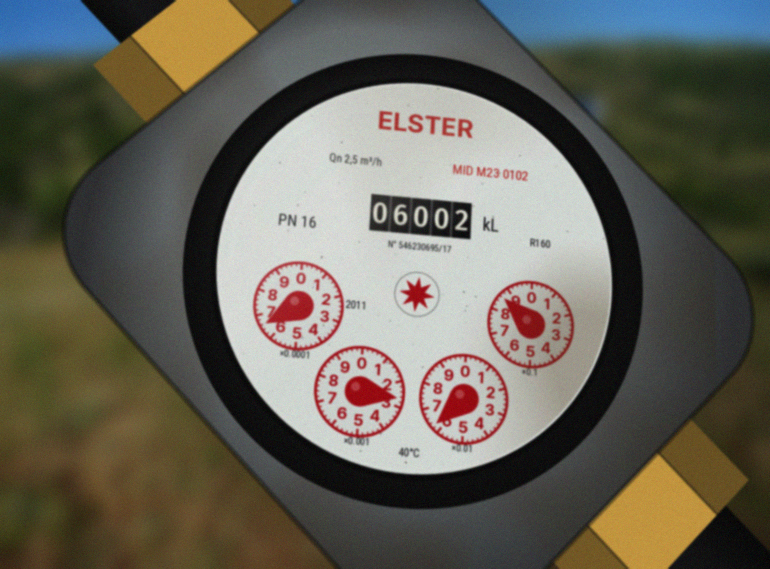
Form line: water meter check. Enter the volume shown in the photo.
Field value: 6002.8626 kL
